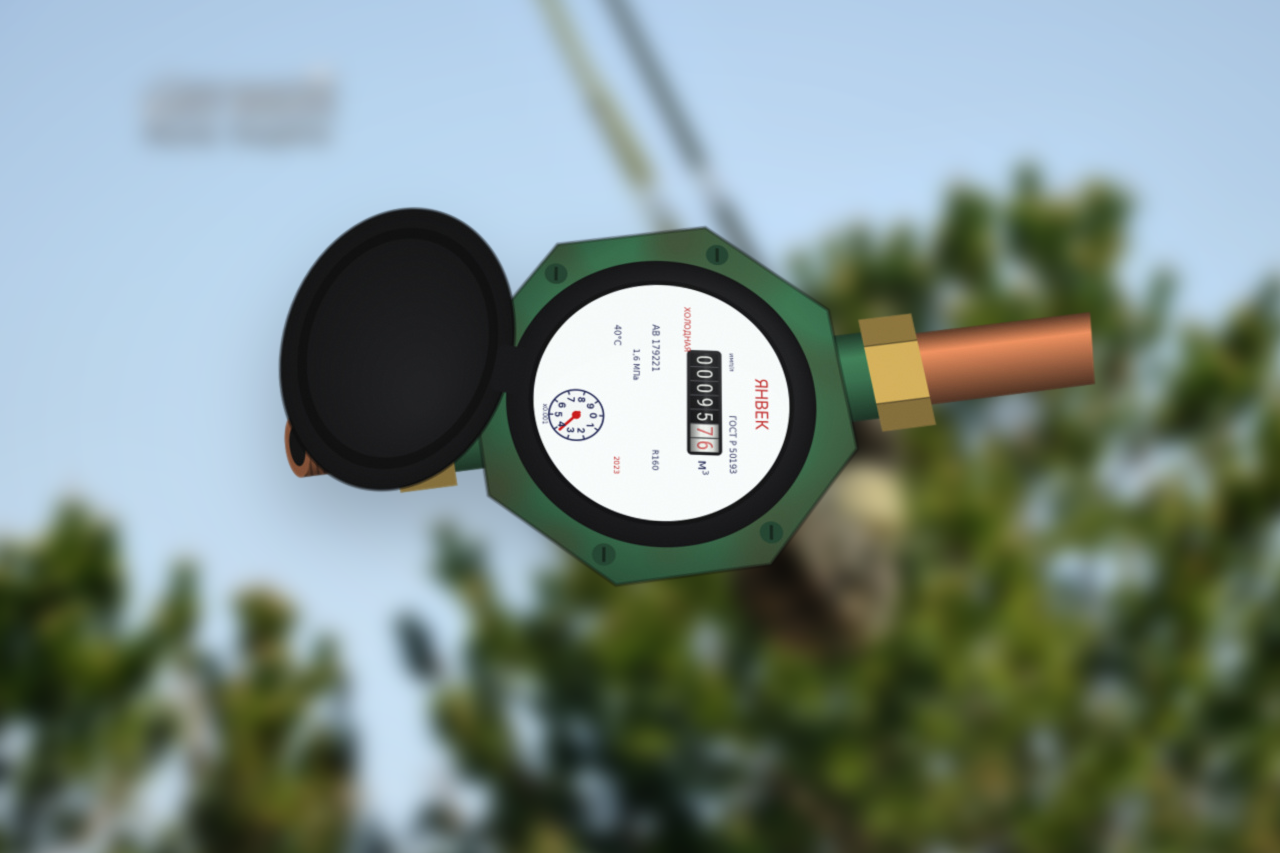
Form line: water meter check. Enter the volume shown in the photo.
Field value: 95.763 m³
